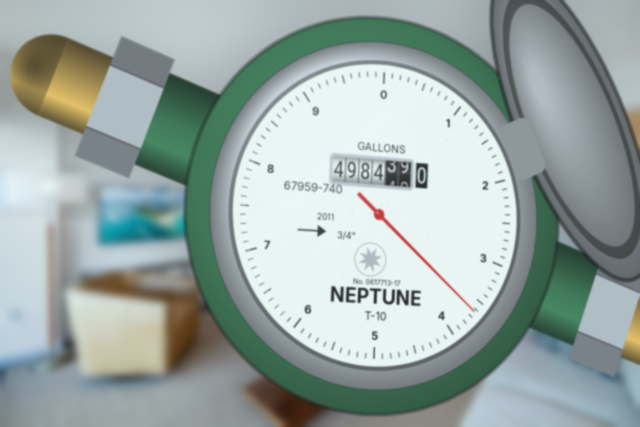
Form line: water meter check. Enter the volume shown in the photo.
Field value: 4984393.6 gal
